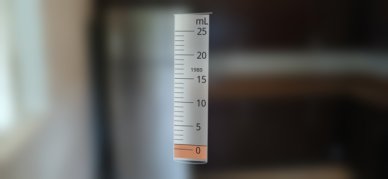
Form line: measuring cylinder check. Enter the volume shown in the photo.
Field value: 1 mL
